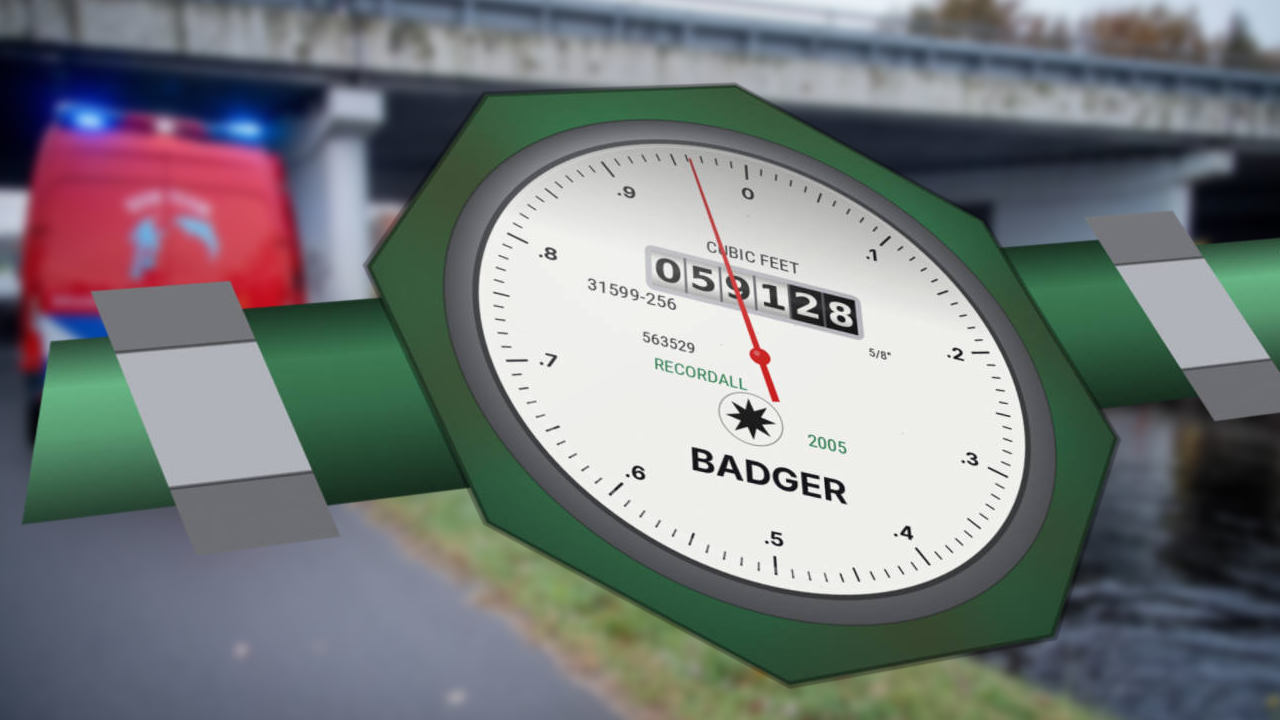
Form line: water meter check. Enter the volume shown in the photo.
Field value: 59127.96 ft³
